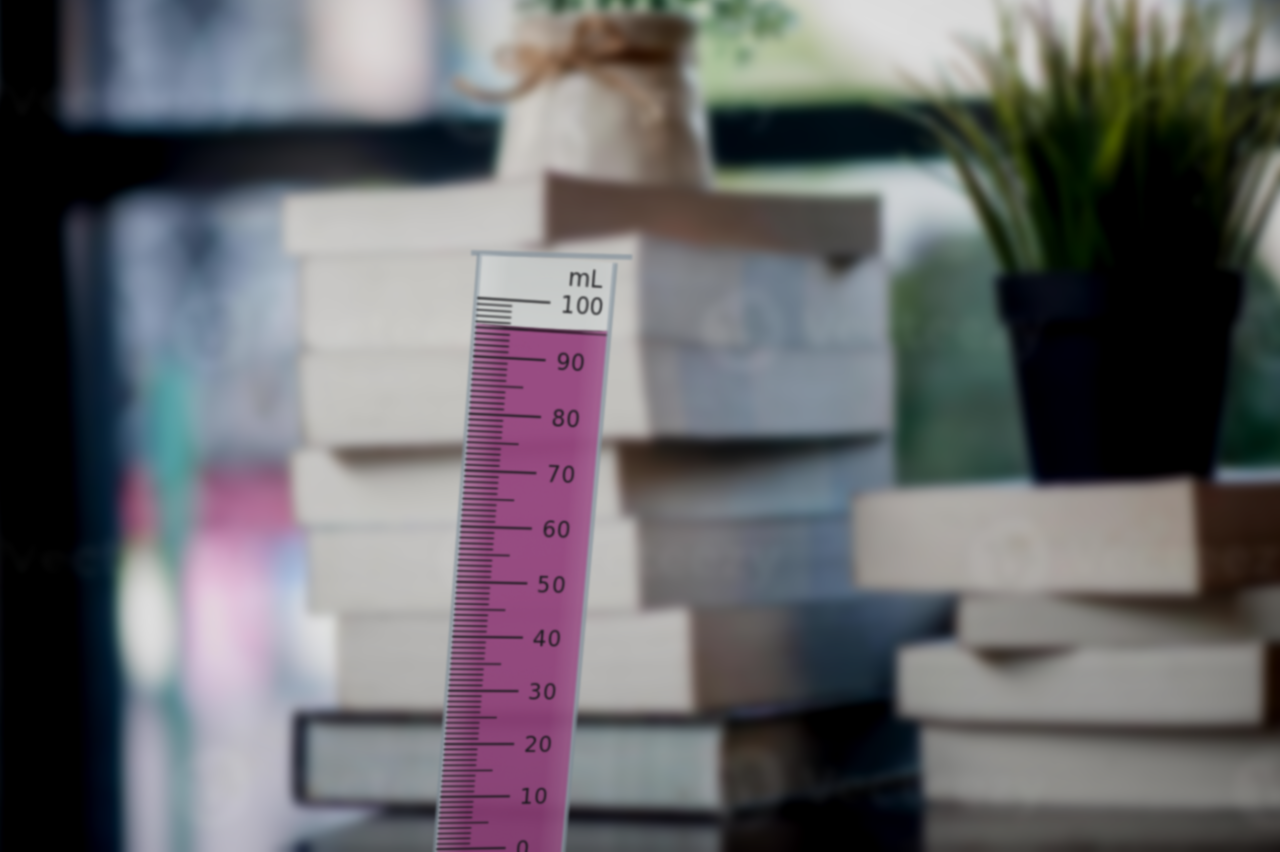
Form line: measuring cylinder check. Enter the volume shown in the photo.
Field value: 95 mL
